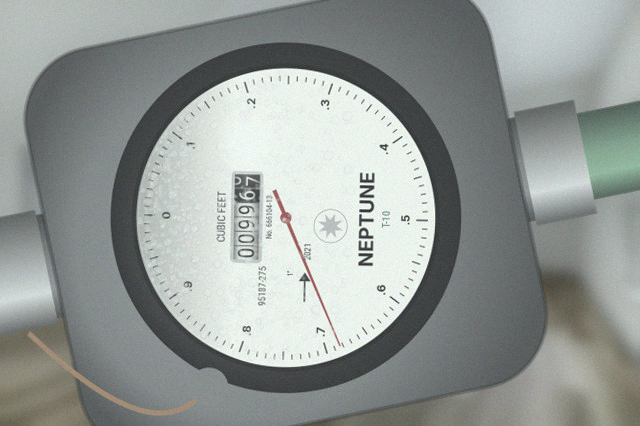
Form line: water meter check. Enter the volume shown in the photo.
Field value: 9966.68 ft³
